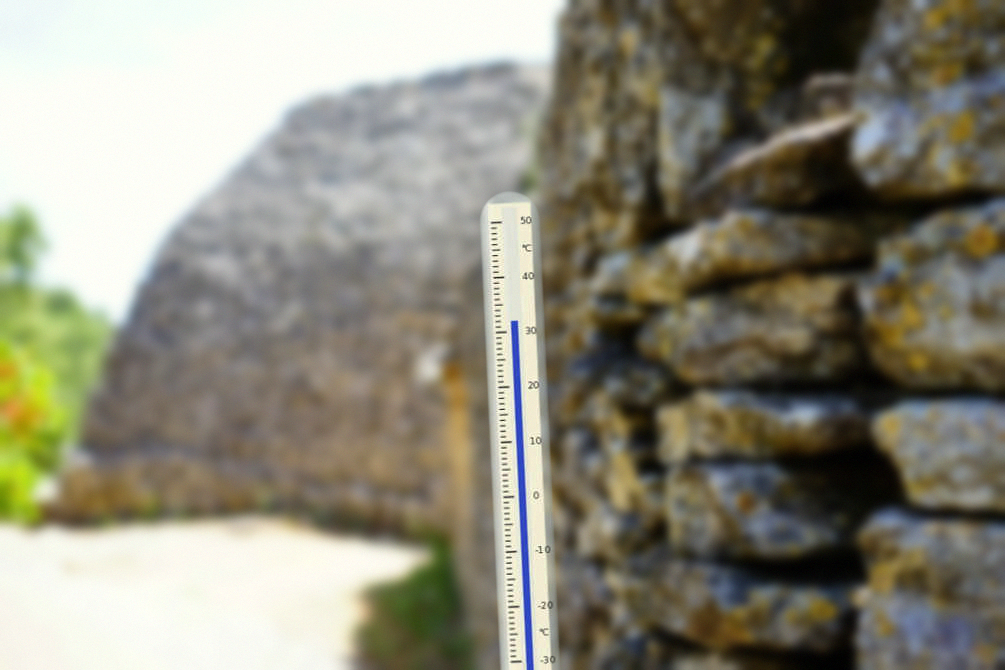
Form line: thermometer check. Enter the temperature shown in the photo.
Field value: 32 °C
